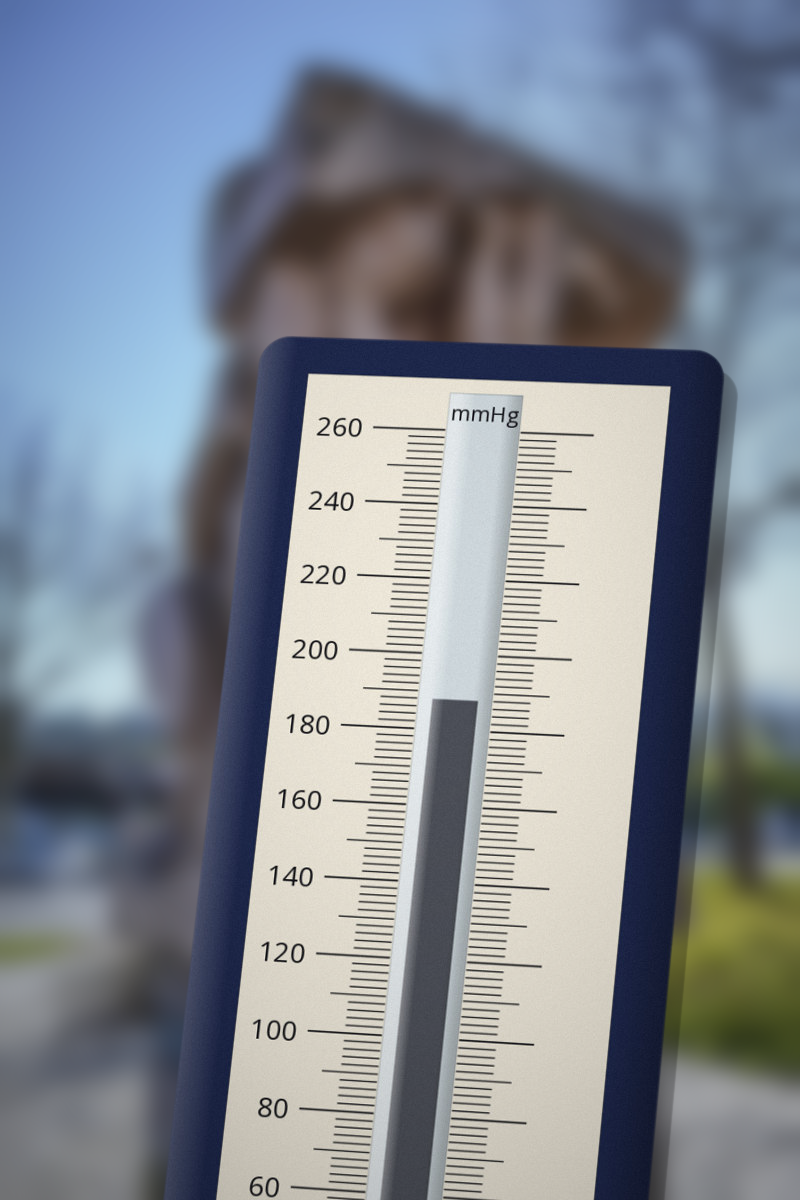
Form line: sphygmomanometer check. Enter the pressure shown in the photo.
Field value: 188 mmHg
